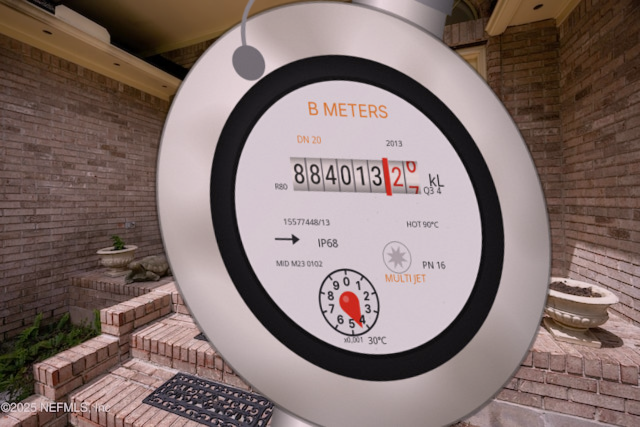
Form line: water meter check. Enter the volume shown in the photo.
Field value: 884013.264 kL
